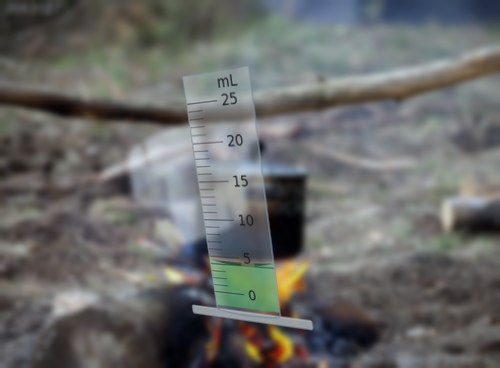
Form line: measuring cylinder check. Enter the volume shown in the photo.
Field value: 4 mL
